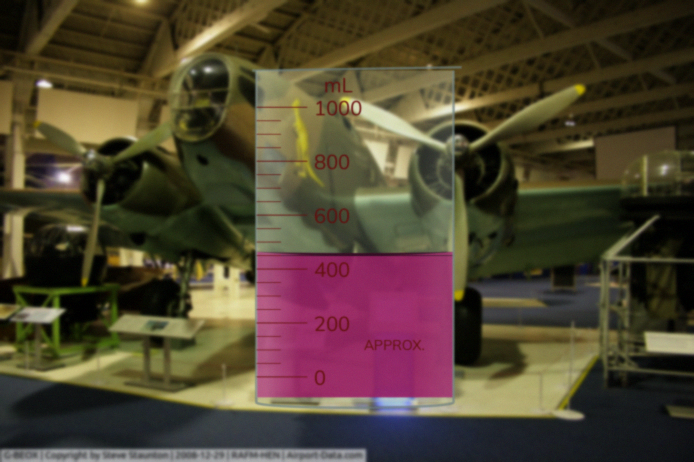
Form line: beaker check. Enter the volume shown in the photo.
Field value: 450 mL
